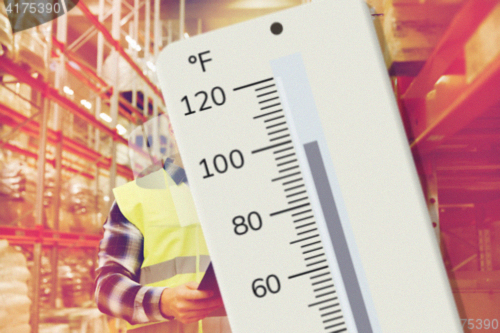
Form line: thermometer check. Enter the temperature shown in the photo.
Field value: 98 °F
